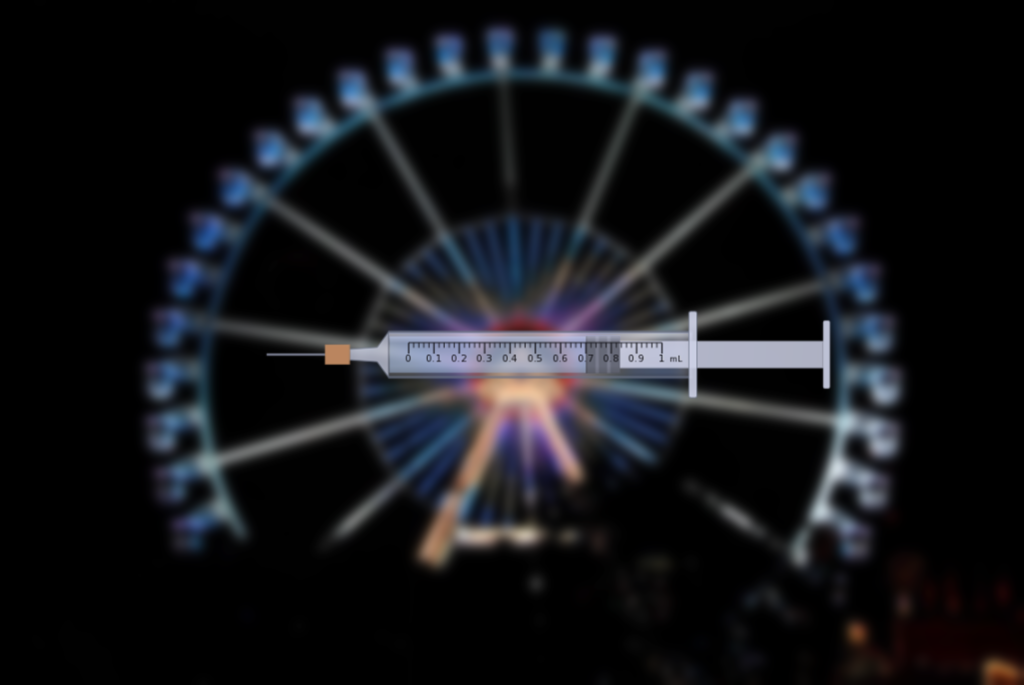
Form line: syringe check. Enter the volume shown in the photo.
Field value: 0.7 mL
